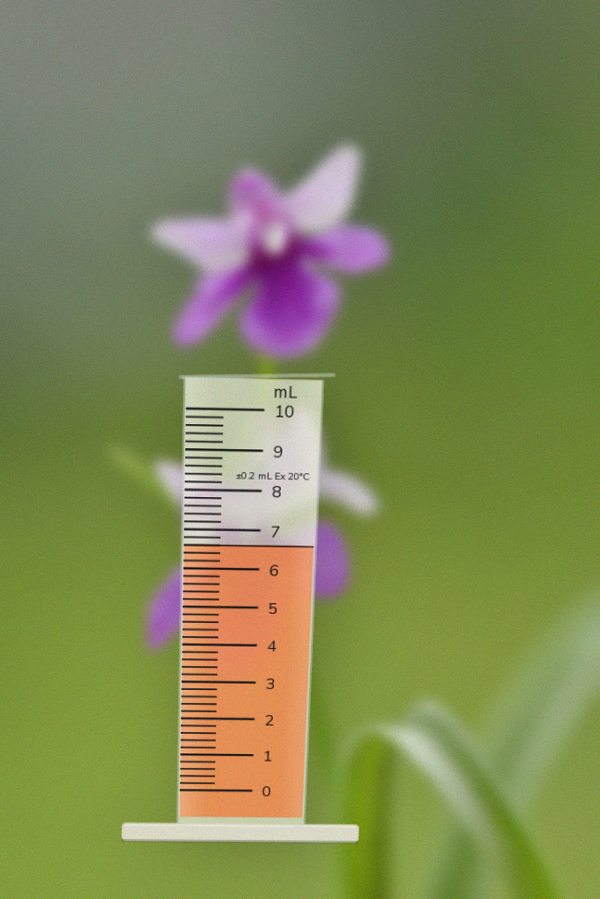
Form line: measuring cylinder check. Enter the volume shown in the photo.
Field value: 6.6 mL
